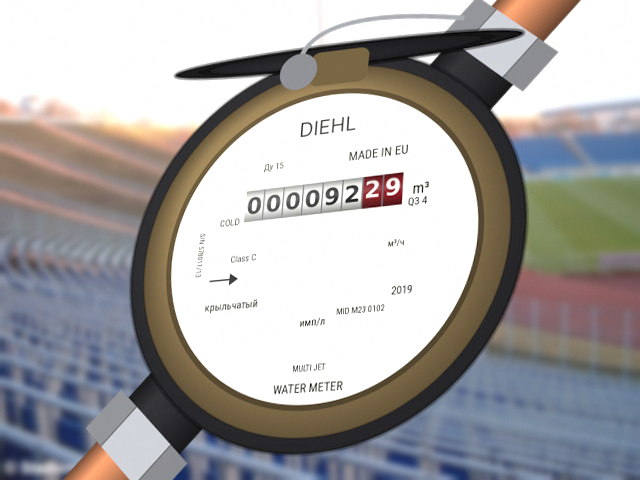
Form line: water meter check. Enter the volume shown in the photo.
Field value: 92.29 m³
